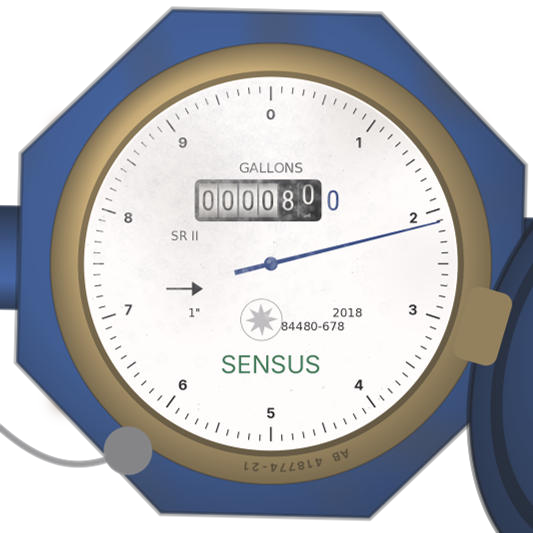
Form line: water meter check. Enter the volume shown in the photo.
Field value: 802.1 gal
